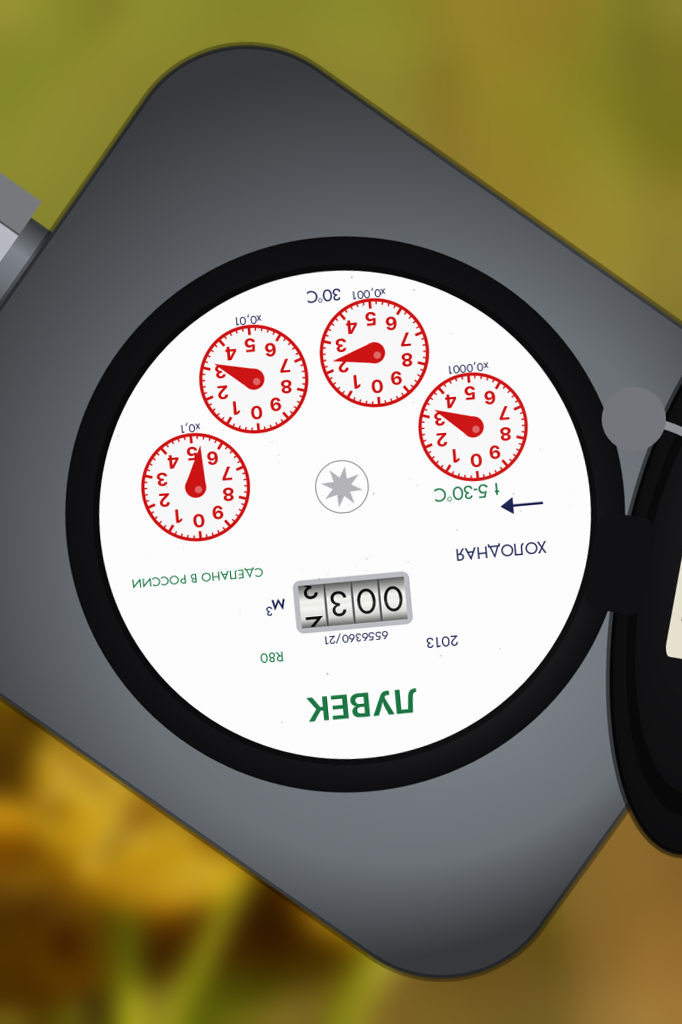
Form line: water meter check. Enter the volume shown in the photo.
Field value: 32.5323 m³
